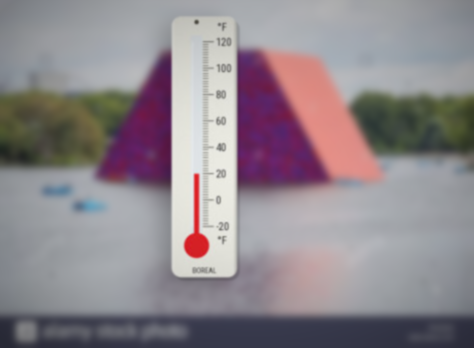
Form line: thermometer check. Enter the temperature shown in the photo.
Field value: 20 °F
